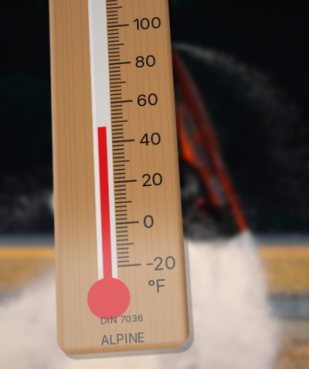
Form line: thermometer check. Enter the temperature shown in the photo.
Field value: 48 °F
